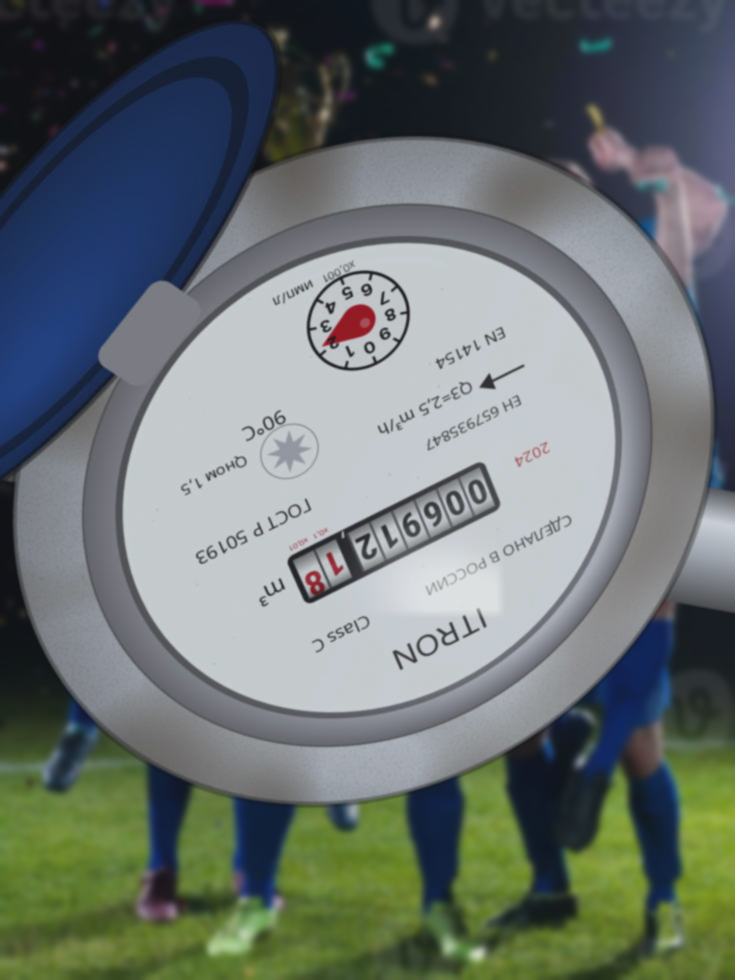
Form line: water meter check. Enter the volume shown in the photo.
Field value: 6912.182 m³
